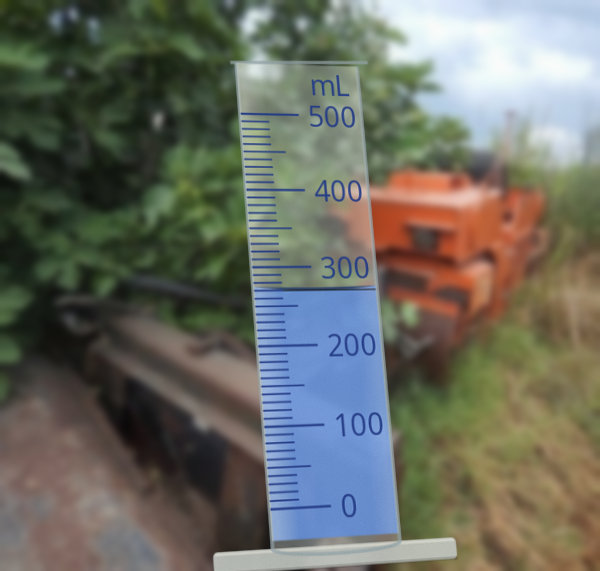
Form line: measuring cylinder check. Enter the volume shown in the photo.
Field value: 270 mL
